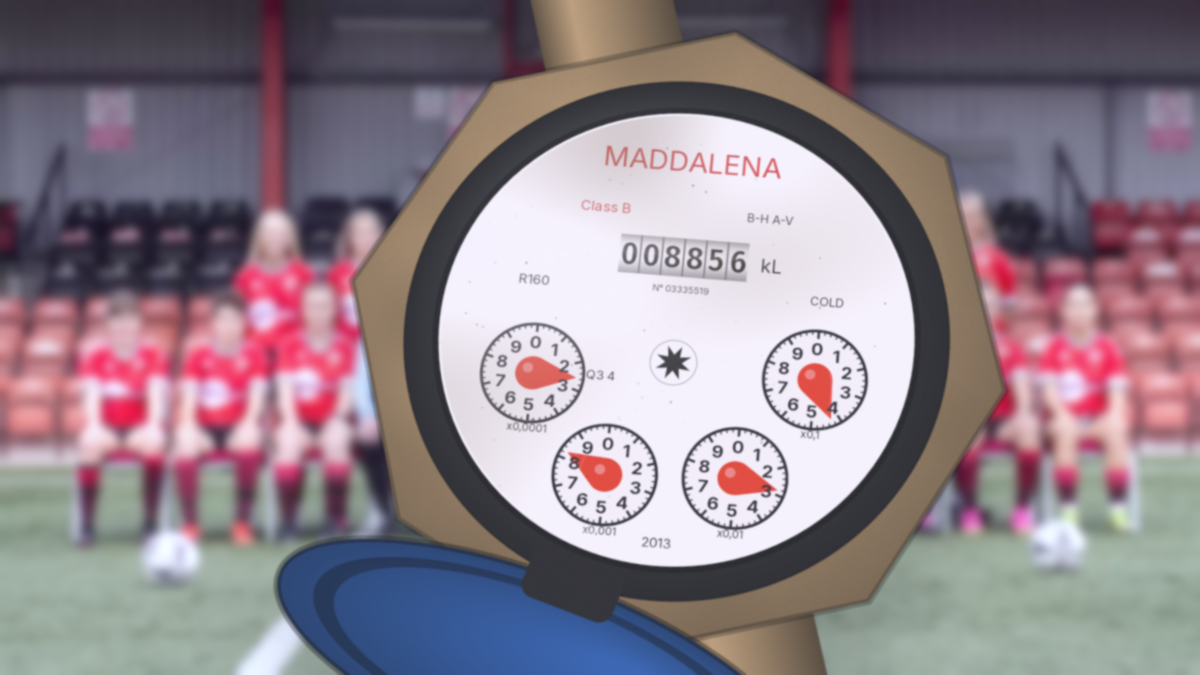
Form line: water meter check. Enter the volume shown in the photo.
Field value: 8856.4282 kL
